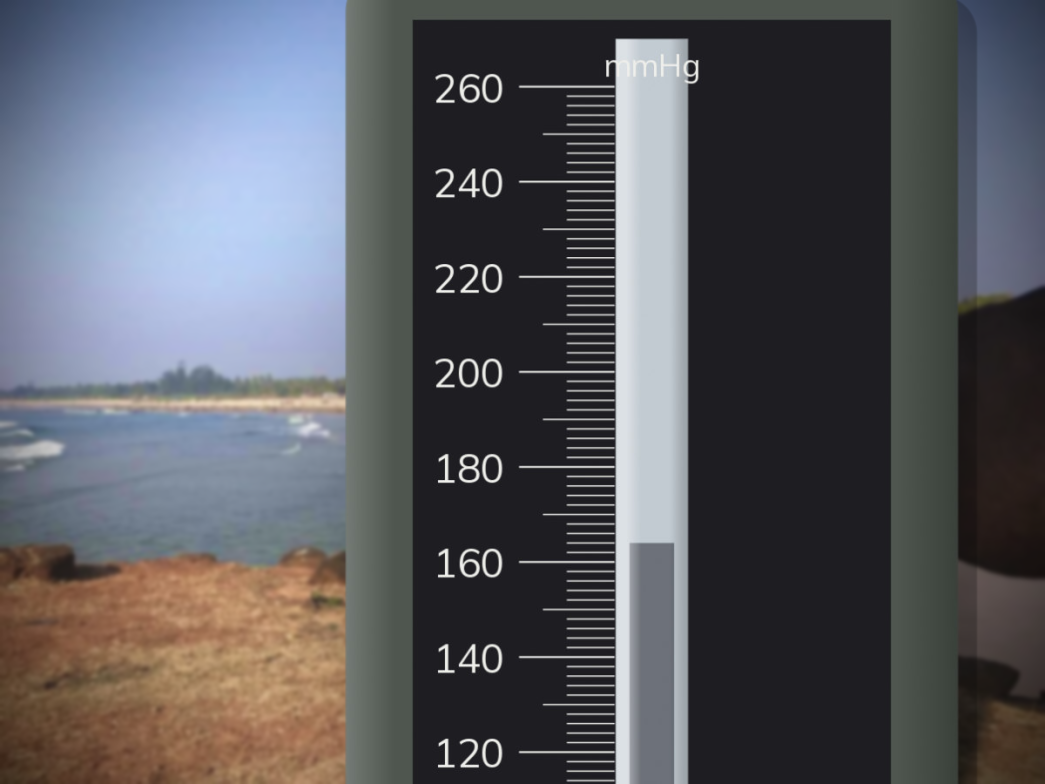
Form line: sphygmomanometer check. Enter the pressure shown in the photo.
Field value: 164 mmHg
